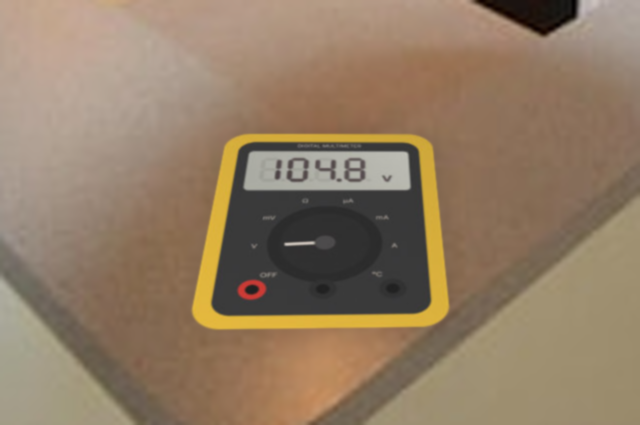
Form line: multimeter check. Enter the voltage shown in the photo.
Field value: 104.8 V
